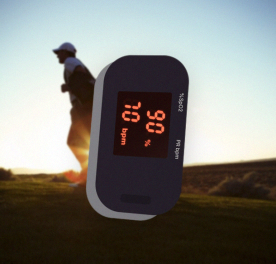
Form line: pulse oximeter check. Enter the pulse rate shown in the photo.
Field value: 70 bpm
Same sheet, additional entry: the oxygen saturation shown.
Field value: 90 %
